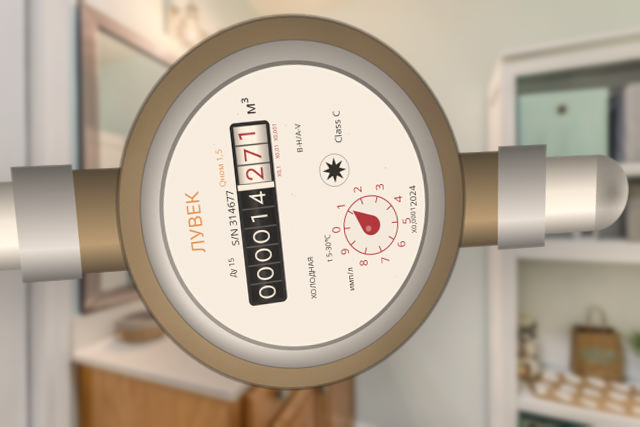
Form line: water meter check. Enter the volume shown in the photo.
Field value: 14.2711 m³
